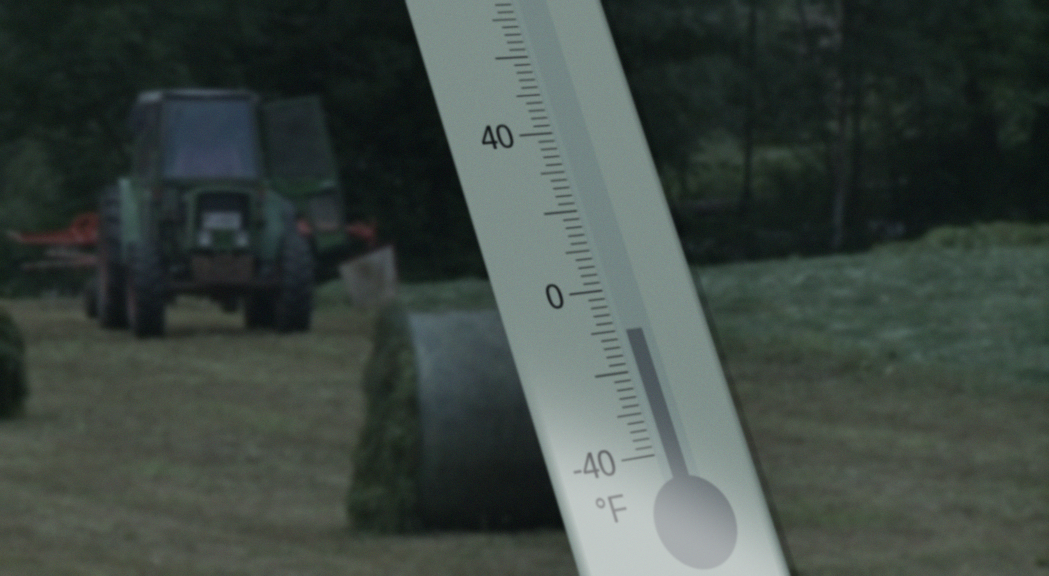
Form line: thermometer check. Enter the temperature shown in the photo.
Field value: -10 °F
